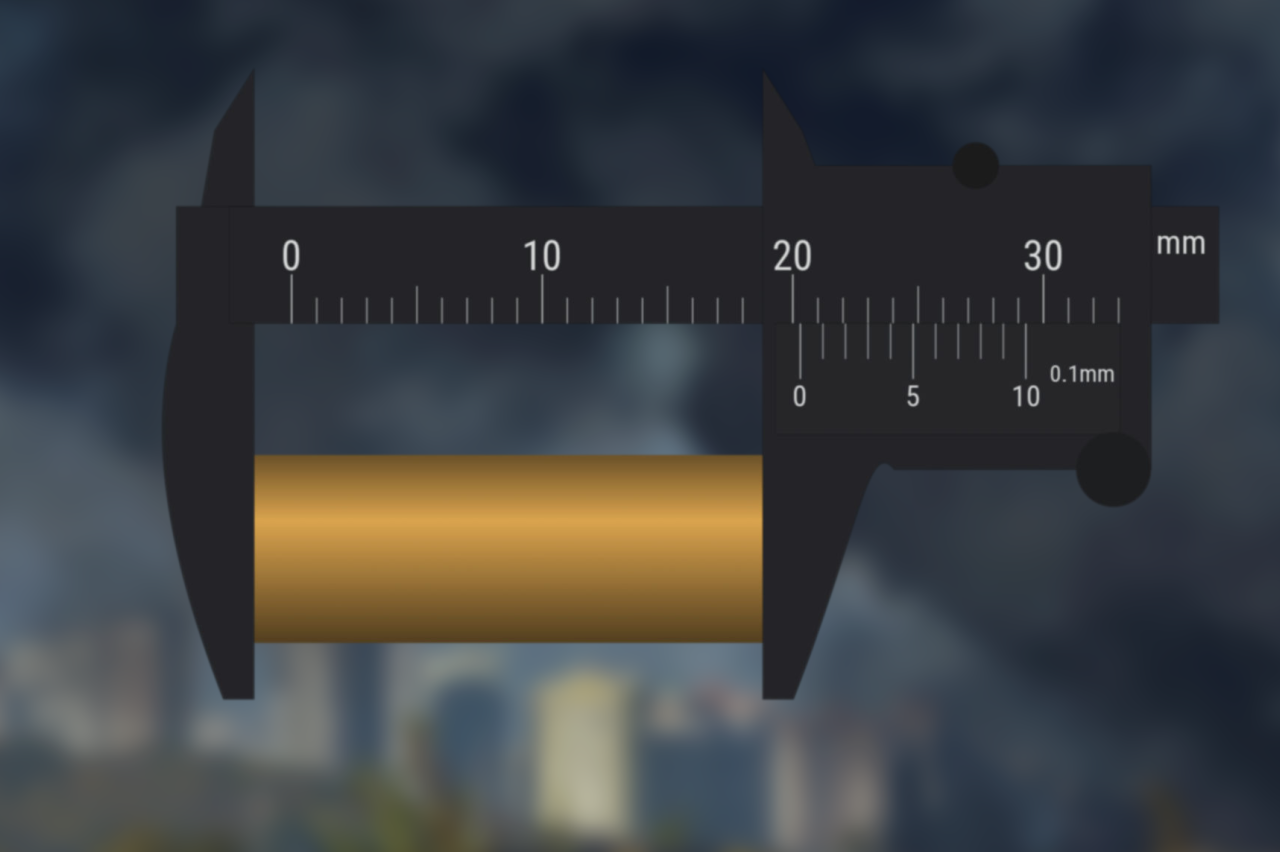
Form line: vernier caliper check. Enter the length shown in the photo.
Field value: 20.3 mm
